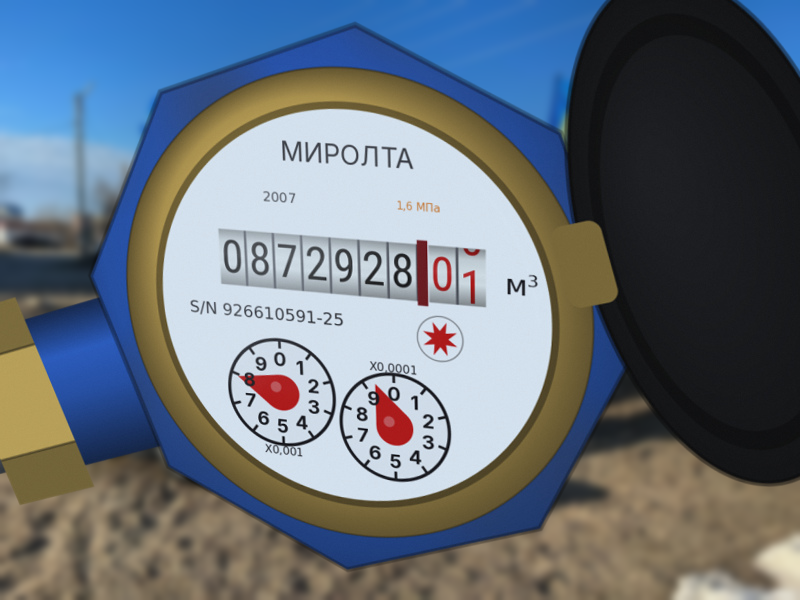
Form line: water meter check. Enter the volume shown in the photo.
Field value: 872928.0079 m³
